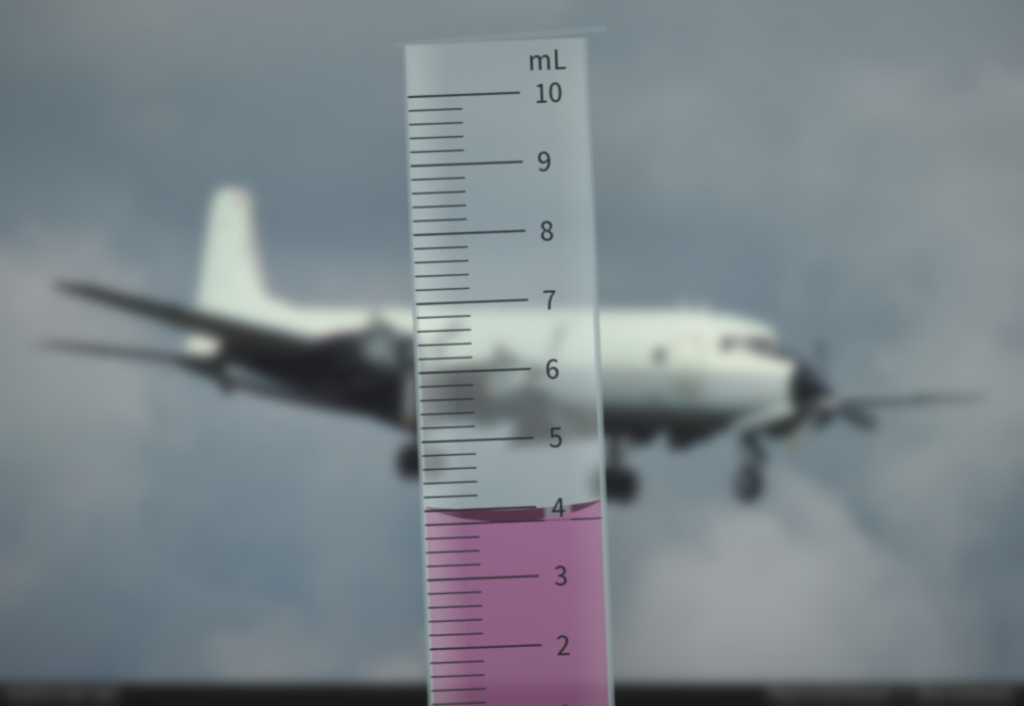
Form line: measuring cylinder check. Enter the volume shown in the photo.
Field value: 3.8 mL
